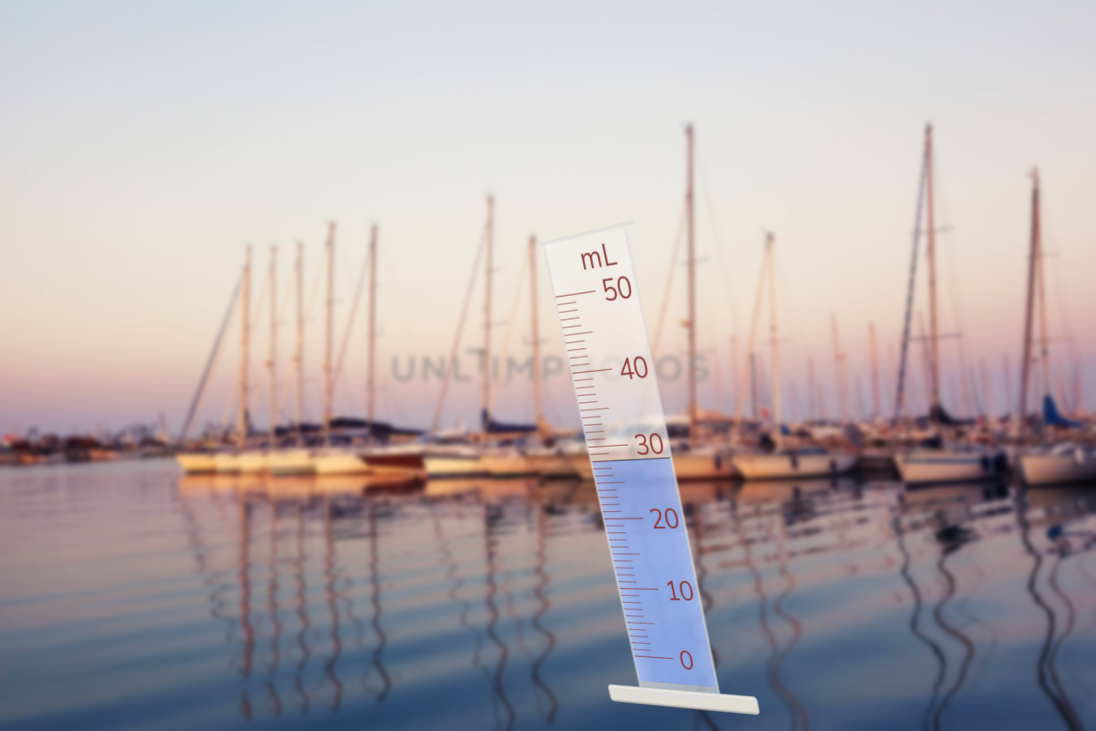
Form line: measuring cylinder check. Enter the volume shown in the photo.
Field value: 28 mL
